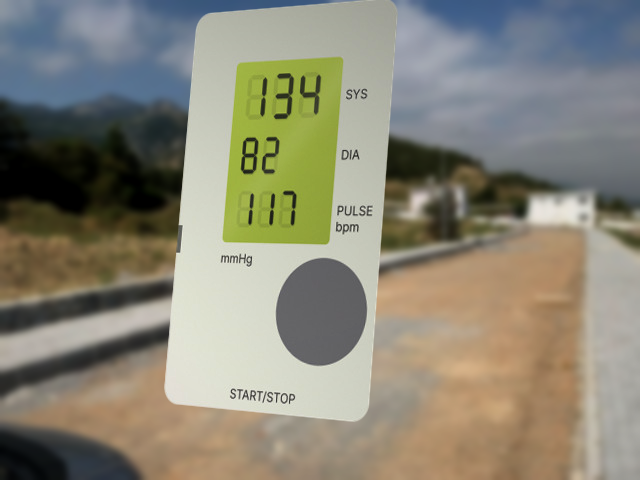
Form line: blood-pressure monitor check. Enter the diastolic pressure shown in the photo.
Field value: 82 mmHg
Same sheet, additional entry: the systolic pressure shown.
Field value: 134 mmHg
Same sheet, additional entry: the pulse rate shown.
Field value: 117 bpm
